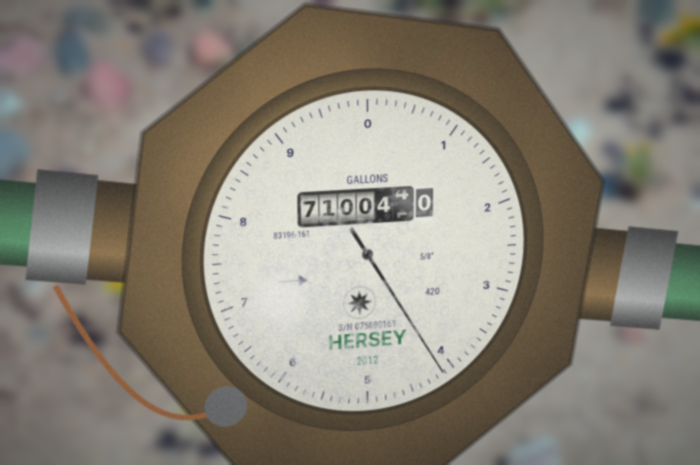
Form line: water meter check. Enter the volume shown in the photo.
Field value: 7100444.1 gal
